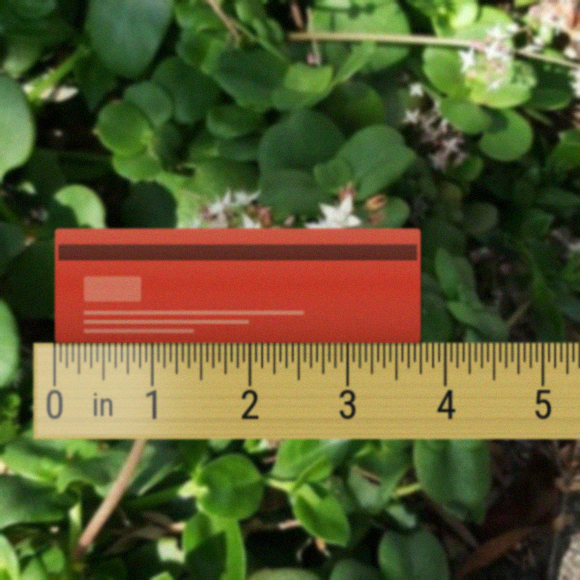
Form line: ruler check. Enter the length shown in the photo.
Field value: 3.75 in
